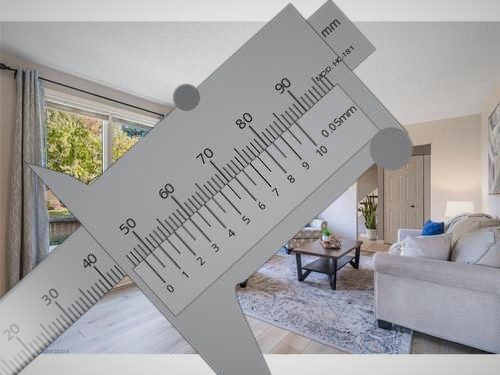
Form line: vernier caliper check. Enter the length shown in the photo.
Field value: 48.0 mm
